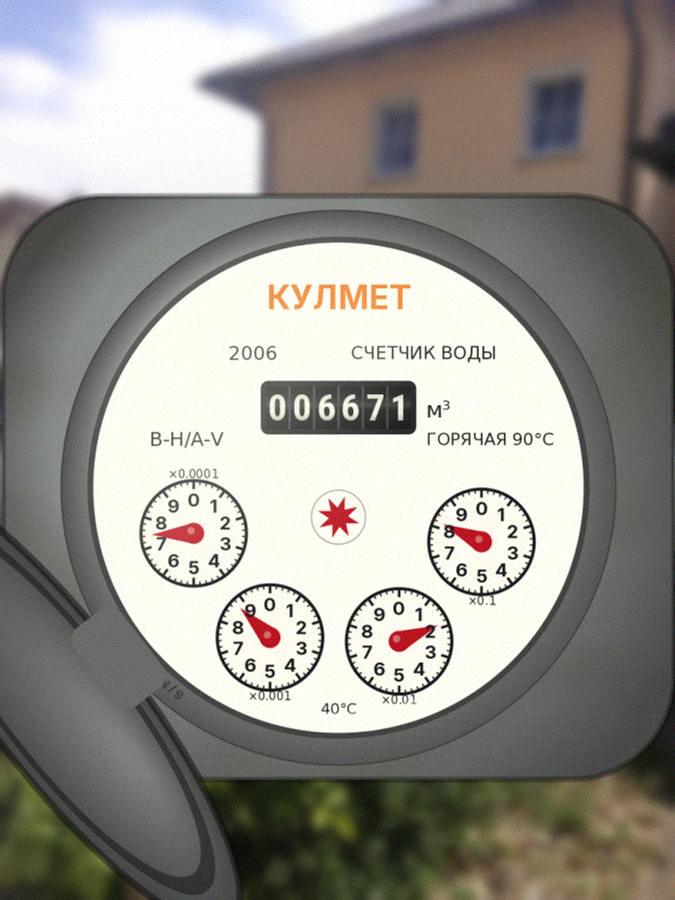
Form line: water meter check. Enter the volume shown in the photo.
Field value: 6671.8187 m³
